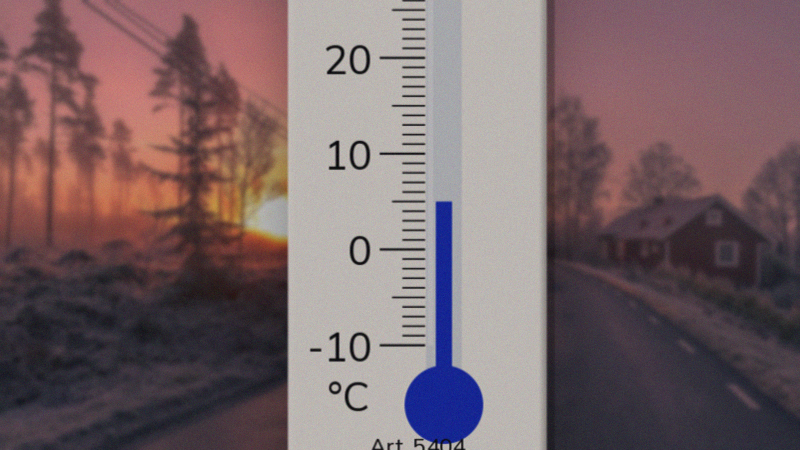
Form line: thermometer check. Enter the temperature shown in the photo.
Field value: 5 °C
